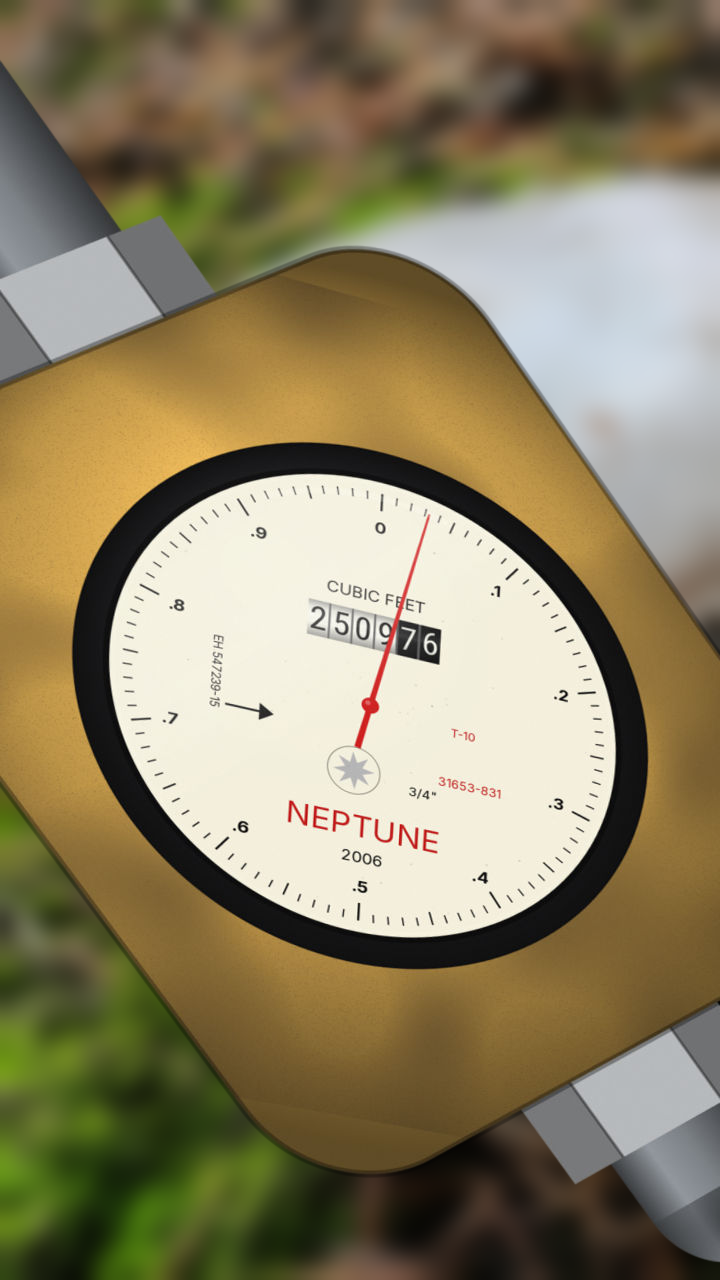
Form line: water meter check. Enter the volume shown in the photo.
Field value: 250976.03 ft³
